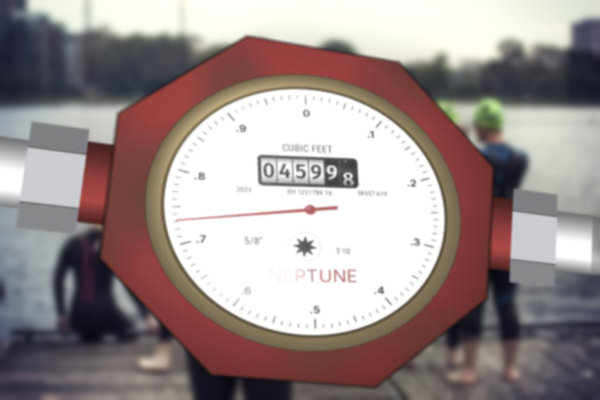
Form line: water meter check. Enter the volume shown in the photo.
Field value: 45997.73 ft³
